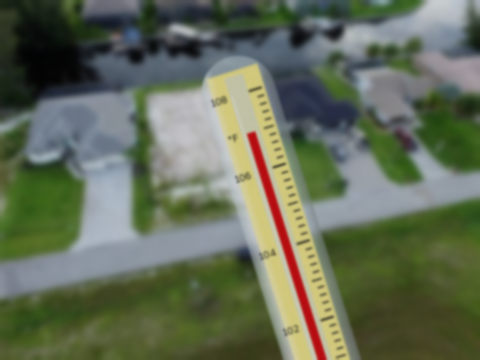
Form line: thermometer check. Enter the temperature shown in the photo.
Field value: 107 °F
